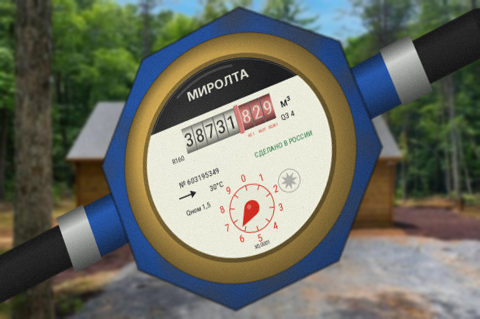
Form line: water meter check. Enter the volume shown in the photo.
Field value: 38731.8296 m³
